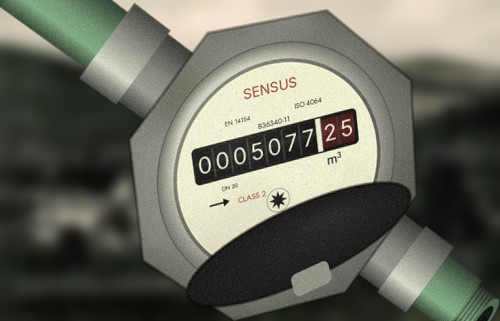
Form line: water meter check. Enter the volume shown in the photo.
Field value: 5077.25 m³
